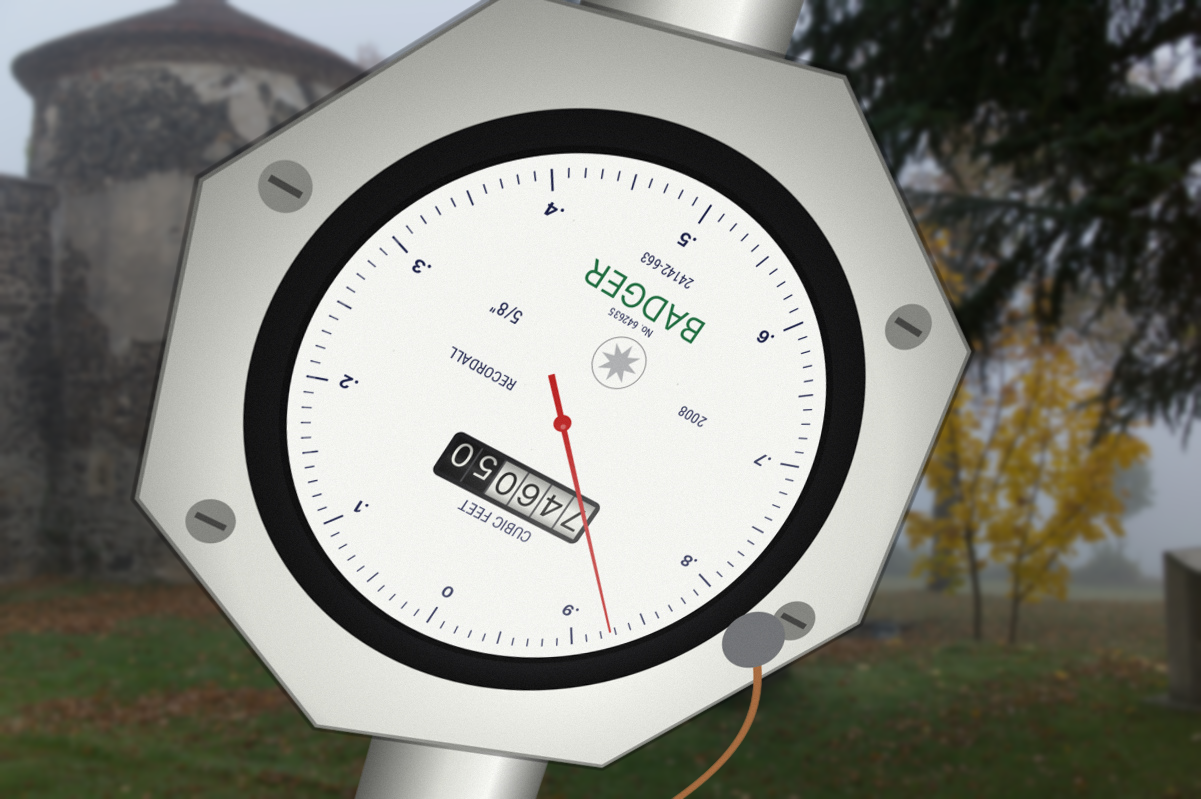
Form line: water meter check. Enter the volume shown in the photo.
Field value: 746049.87 ft³
